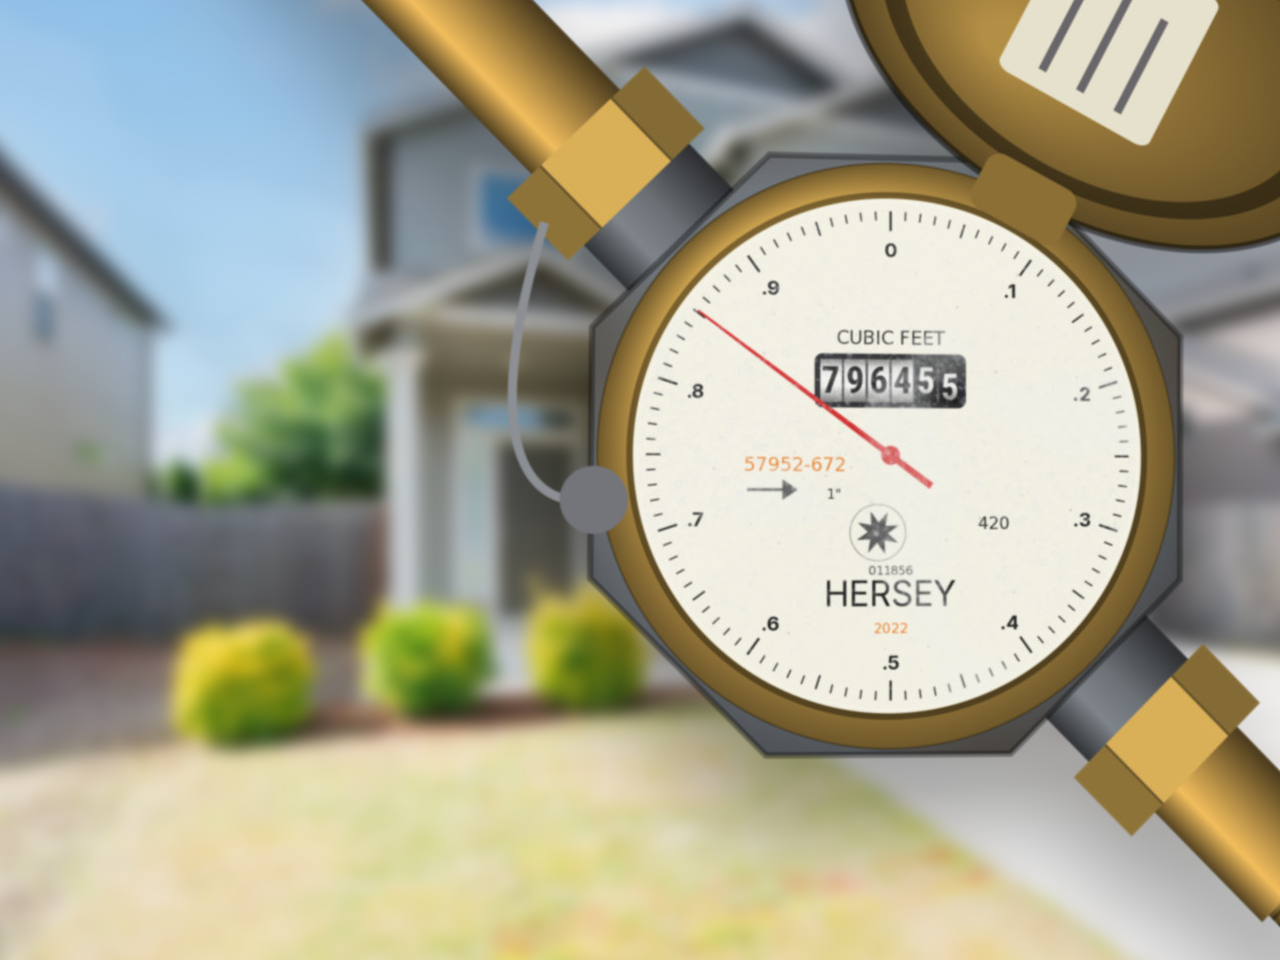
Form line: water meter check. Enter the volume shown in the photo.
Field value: 796454.85 ft³
